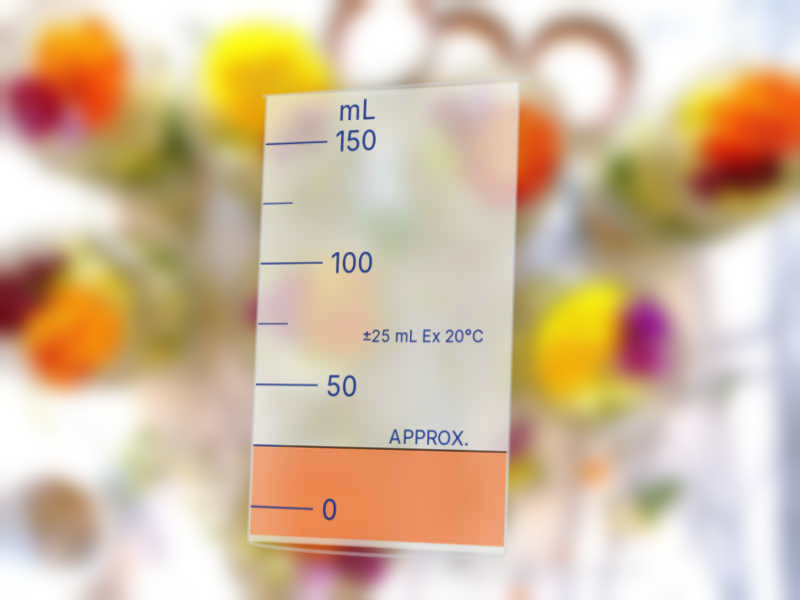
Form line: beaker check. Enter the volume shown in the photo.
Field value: 25 mL
